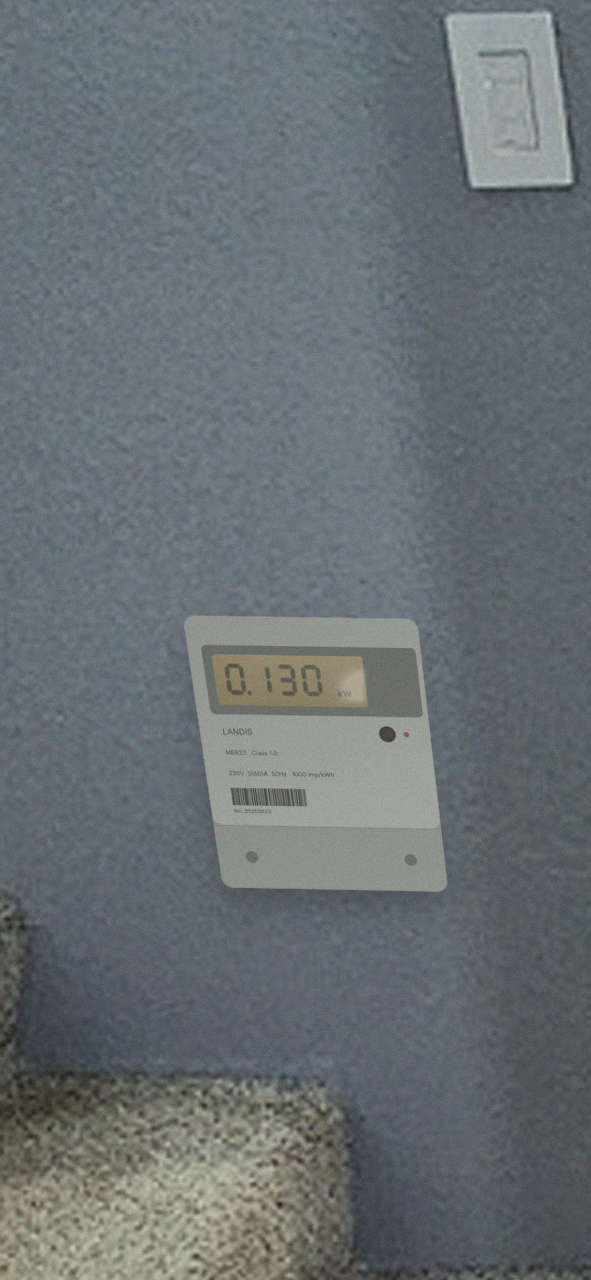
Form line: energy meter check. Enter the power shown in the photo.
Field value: 0.130 kW
